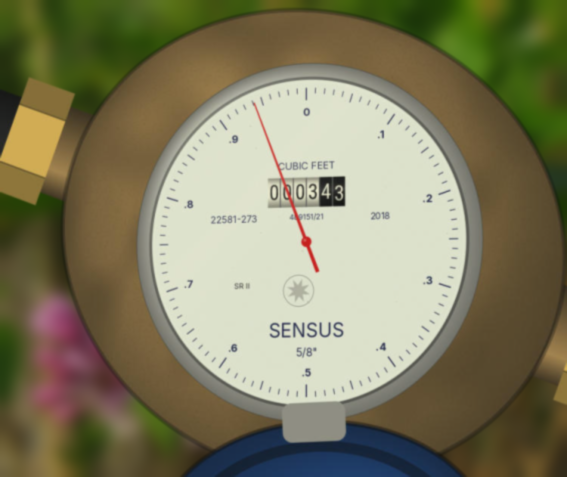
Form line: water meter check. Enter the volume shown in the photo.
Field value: 342.94 ft³
